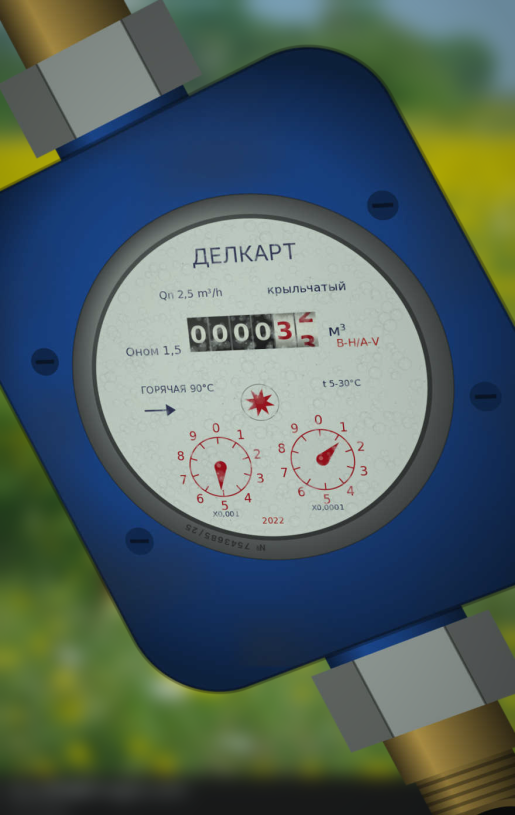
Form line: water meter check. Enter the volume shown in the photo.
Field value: 0.3251 m³
